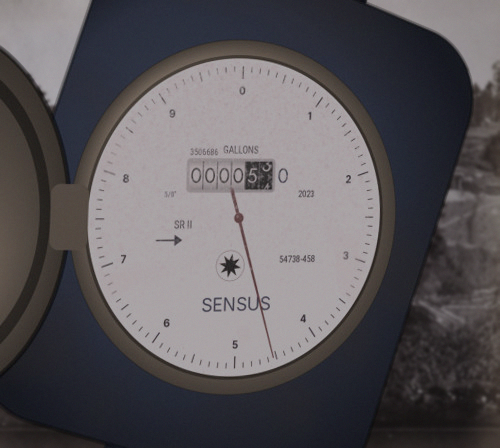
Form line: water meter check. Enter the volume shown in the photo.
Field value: 534.5 gal
